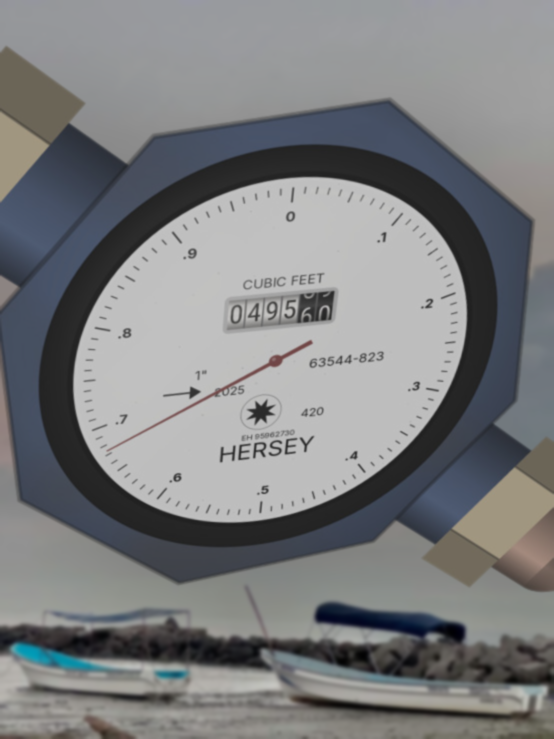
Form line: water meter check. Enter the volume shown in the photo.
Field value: 49559.67 ft³
